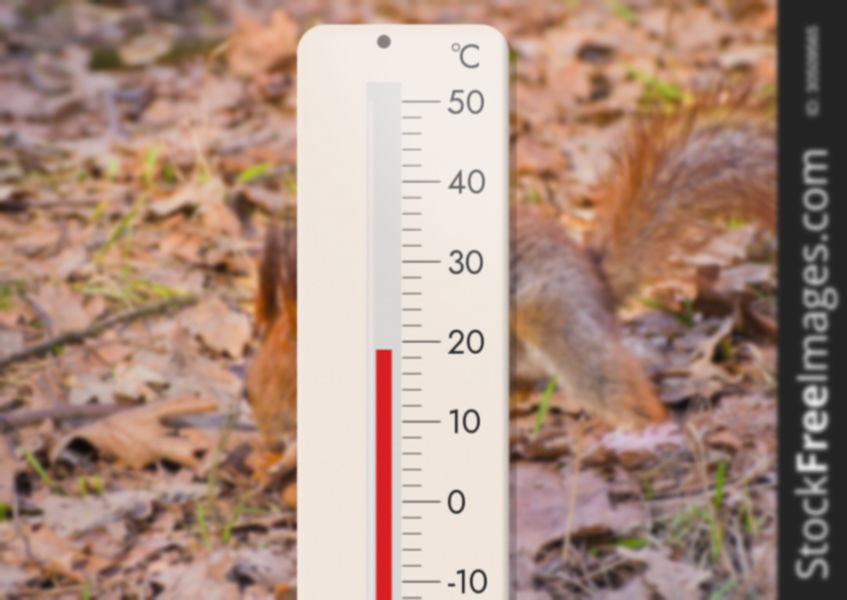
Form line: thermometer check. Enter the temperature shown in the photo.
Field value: 19 °C
